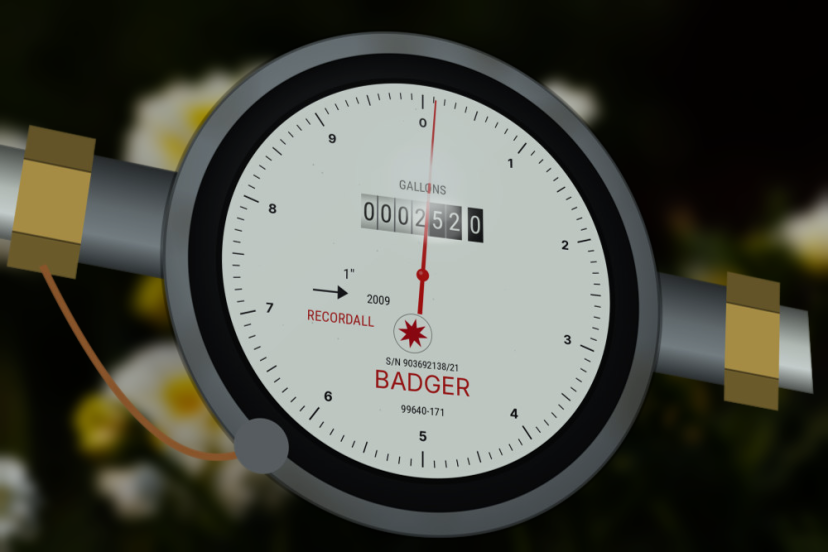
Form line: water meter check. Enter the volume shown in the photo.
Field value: 2520.1 gal
